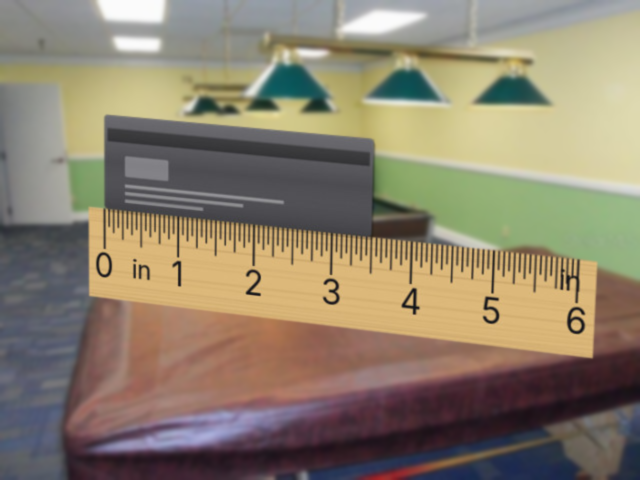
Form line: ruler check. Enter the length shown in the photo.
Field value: 3.5 in
